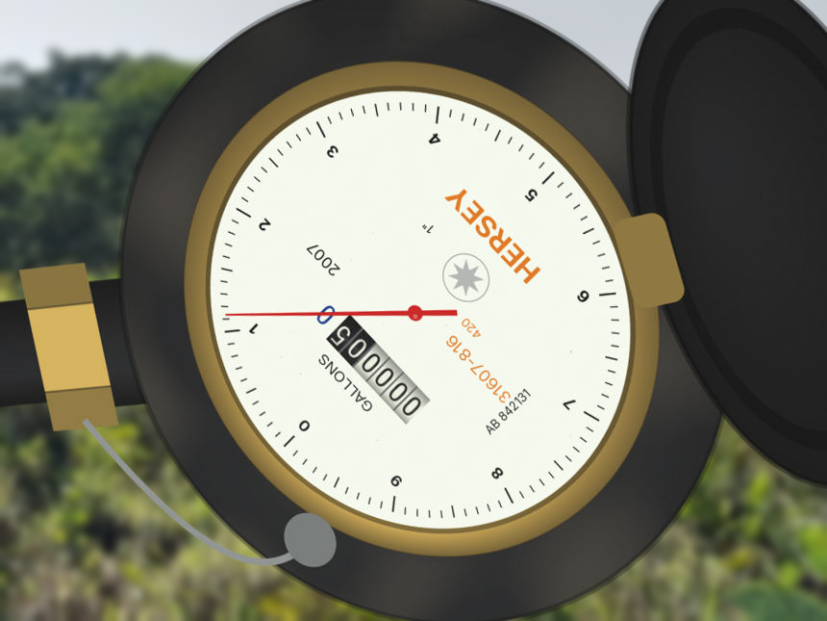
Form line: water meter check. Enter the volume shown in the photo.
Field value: 51.1 gal
